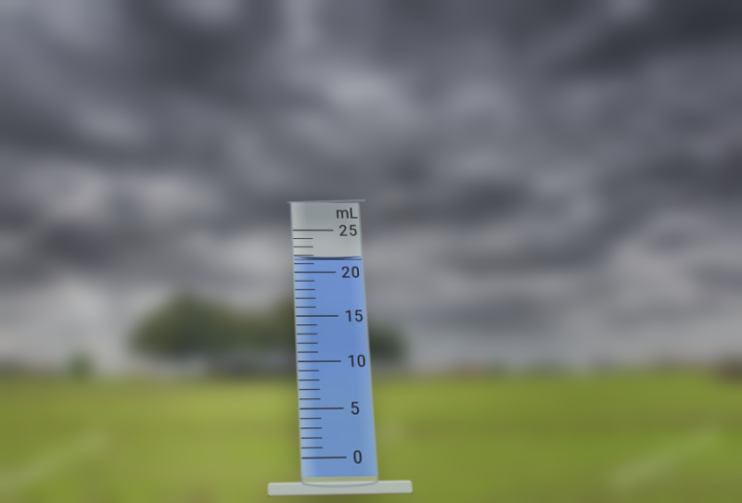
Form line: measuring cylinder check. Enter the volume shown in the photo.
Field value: 21.5 mL
